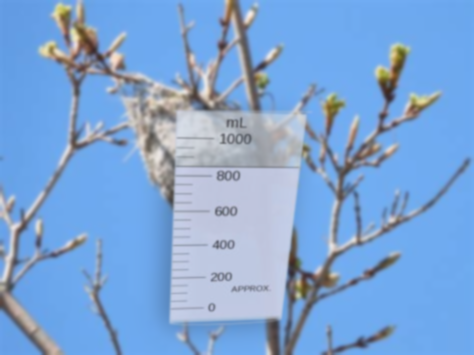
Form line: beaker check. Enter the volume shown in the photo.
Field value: 850 mL
